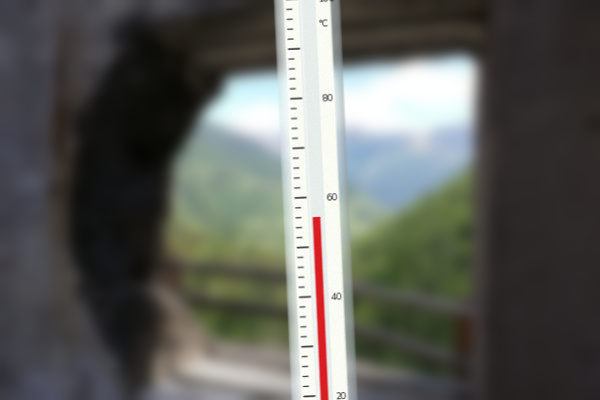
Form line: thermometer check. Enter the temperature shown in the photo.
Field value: 56 °C
